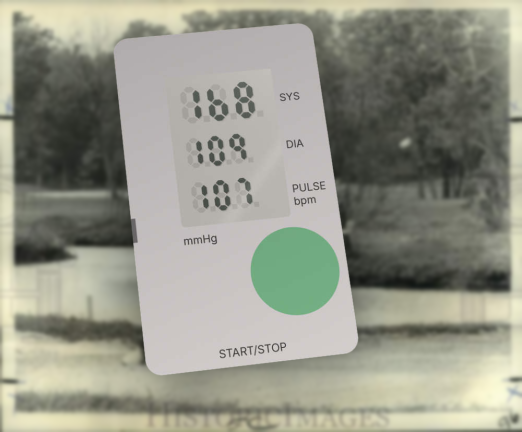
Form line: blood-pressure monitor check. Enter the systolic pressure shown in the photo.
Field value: 168 mmHg
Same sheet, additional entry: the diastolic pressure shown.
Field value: 109 mmHg
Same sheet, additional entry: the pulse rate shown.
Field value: 107 bpm
